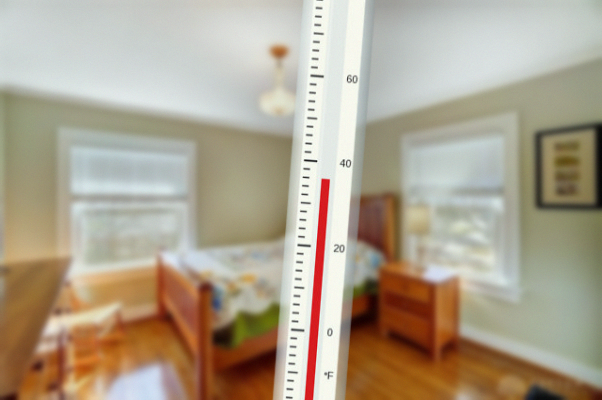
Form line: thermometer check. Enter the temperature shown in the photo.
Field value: 36 °F
